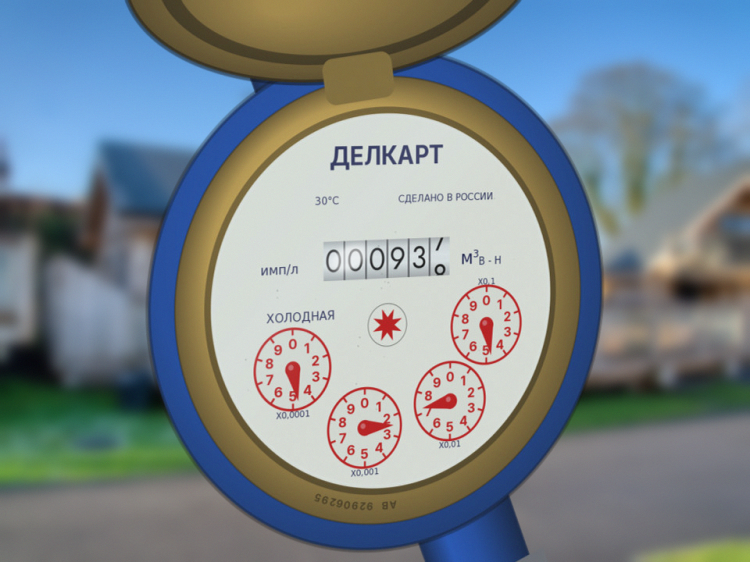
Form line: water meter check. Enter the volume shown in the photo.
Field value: 937.4724 m³
